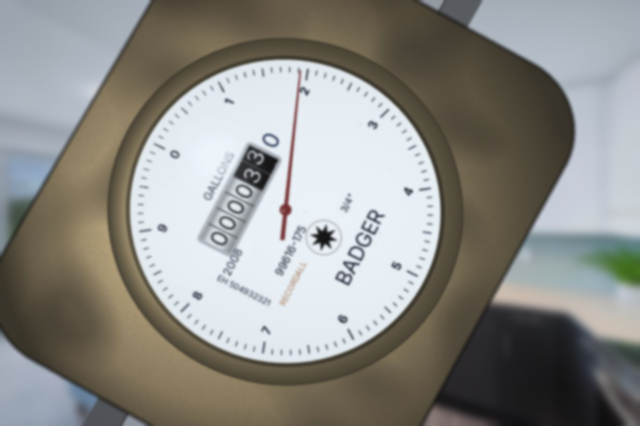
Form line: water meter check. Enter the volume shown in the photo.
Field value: 331.9 gal
